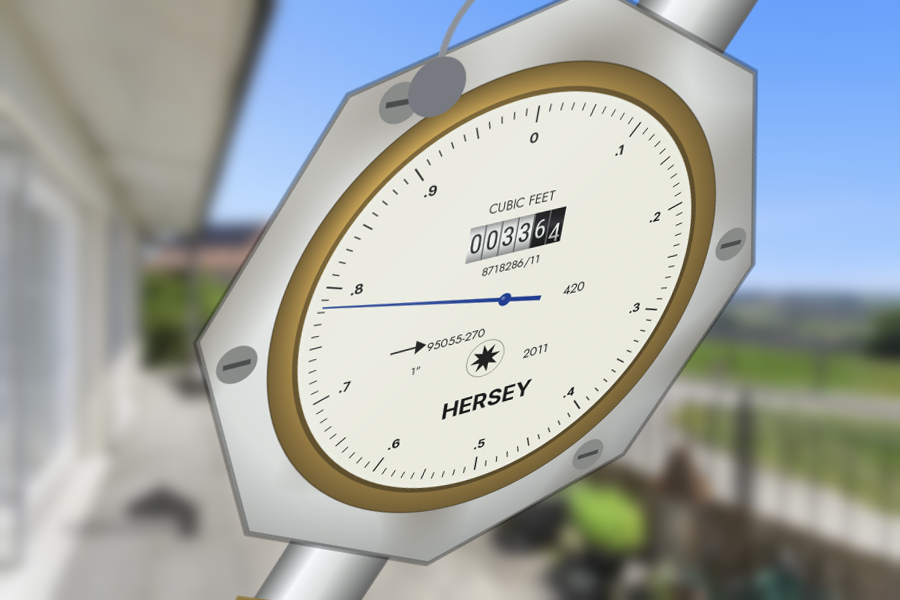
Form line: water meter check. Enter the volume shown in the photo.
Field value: 3363.78 ft³
